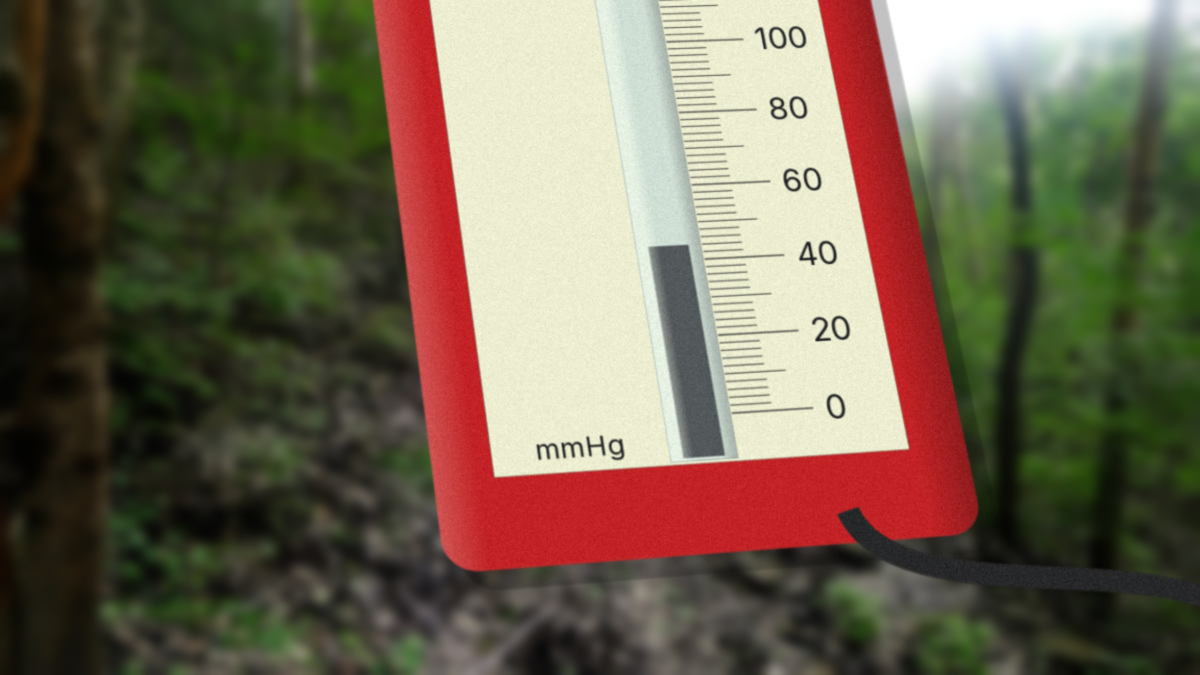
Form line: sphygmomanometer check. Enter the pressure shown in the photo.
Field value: 44 mmHg
